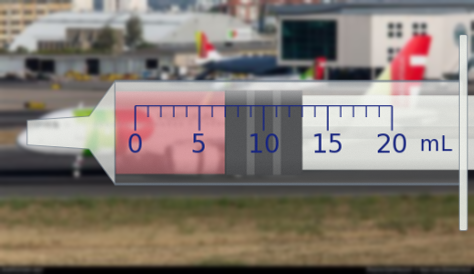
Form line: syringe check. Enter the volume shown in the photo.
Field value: 7 mL
